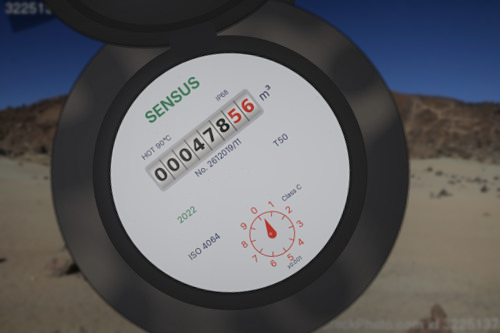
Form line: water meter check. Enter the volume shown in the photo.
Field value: 478.560 m³
